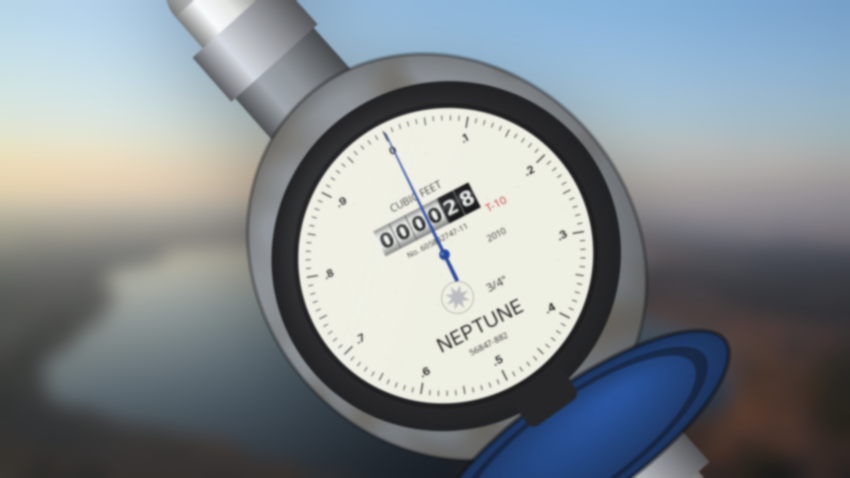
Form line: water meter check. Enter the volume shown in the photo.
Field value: 28.00 ft³
